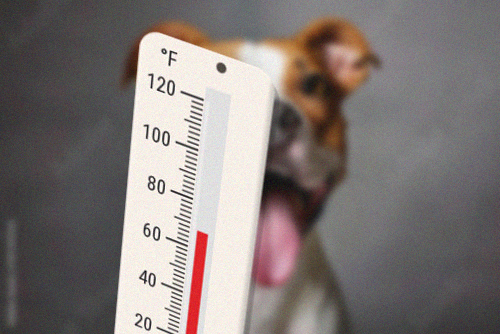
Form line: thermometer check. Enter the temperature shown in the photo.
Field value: 68 °F
